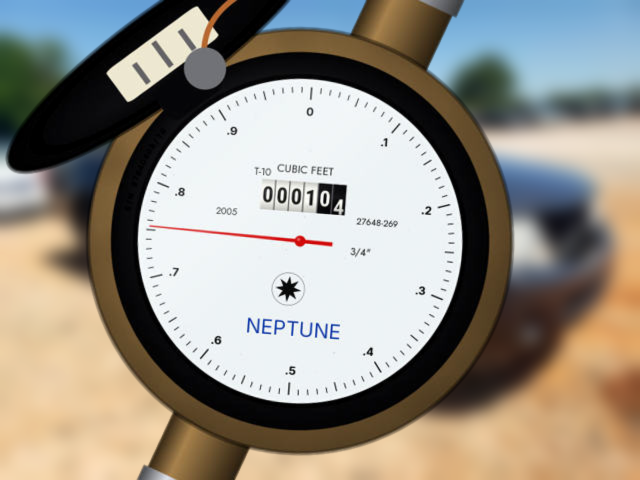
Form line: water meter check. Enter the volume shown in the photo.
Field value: 103.75 ft³
